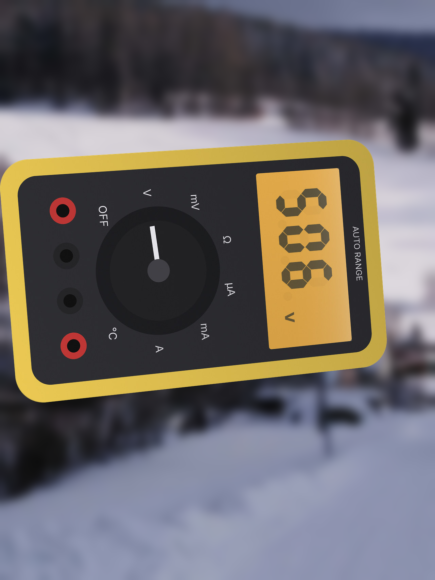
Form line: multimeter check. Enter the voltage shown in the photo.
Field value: 506 V
